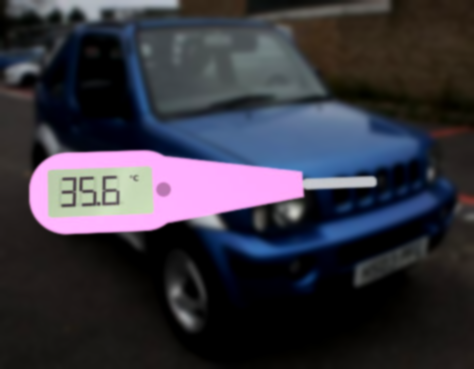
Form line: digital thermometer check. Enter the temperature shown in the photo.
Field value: 35.6 °C
